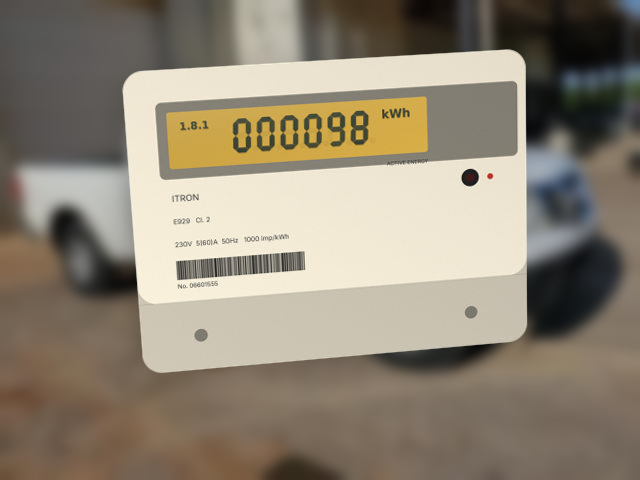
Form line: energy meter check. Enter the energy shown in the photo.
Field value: 98 kWh
